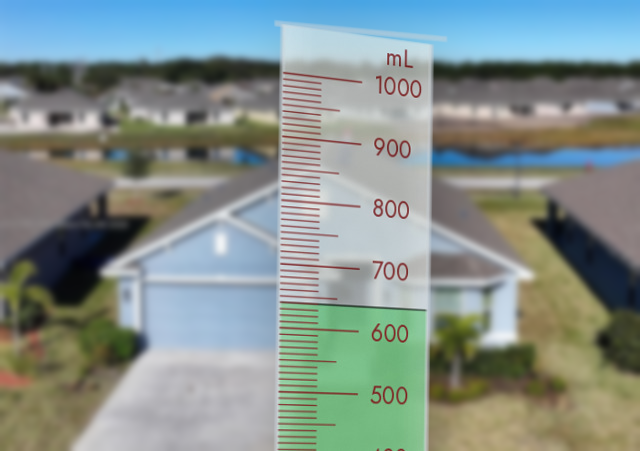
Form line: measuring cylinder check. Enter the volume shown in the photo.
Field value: 640 mL
